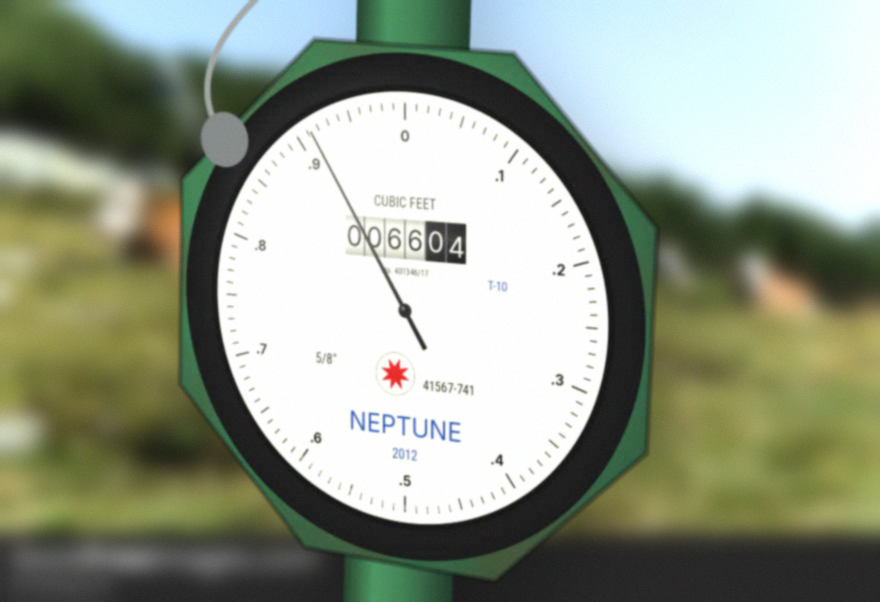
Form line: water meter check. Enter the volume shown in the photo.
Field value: 6603.91 ft³
